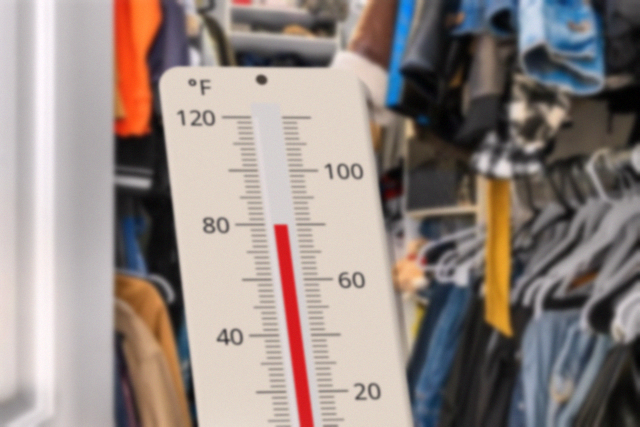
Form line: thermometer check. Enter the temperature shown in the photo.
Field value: 80 °F
